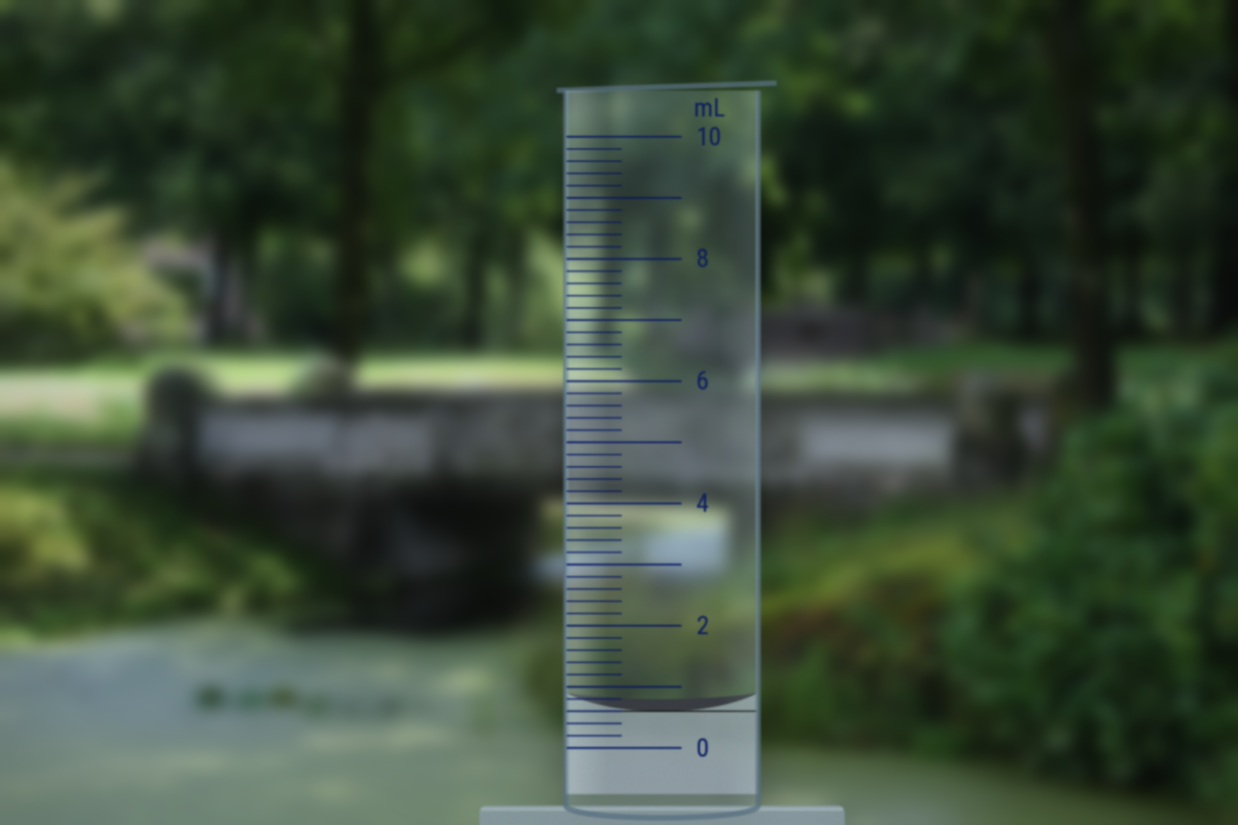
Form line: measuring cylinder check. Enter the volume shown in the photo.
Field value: 0.6 mL
